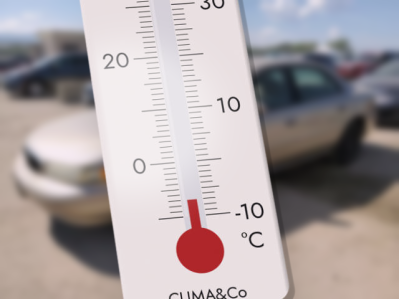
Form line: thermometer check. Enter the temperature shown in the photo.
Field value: -7 °C
